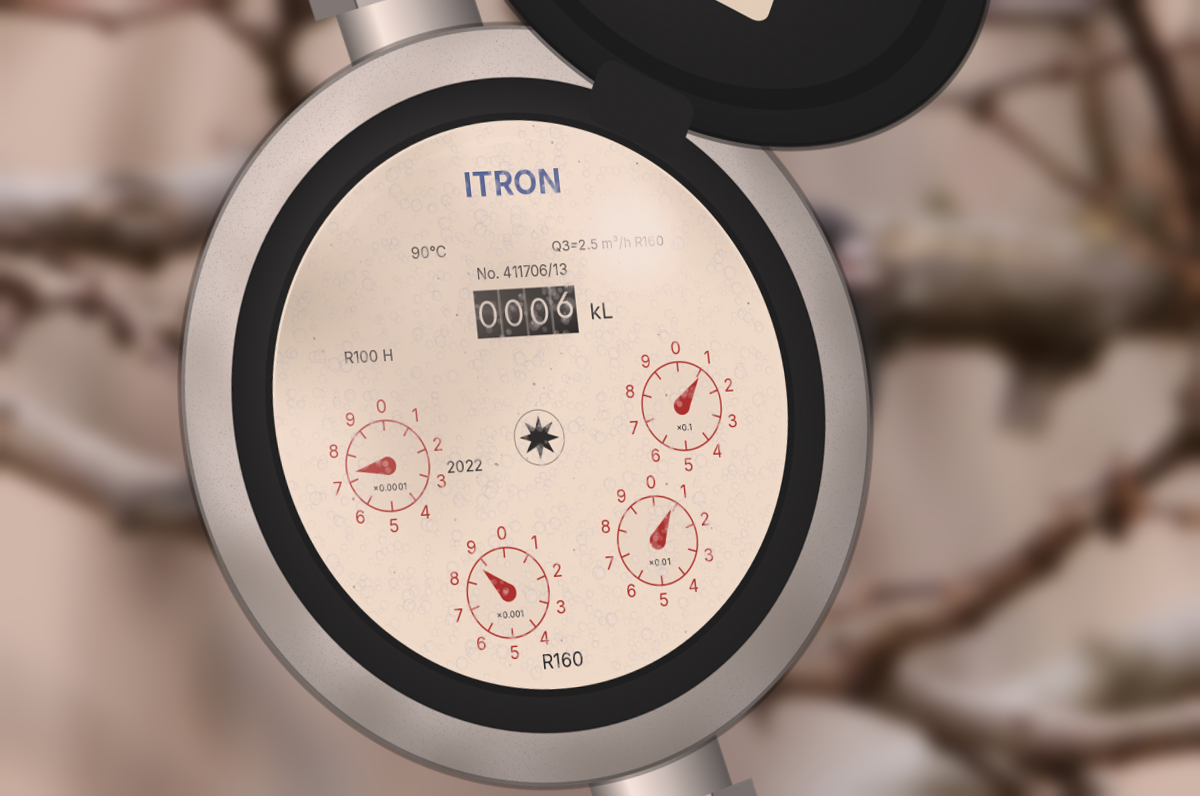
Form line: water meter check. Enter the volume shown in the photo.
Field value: 6.1087 kL
